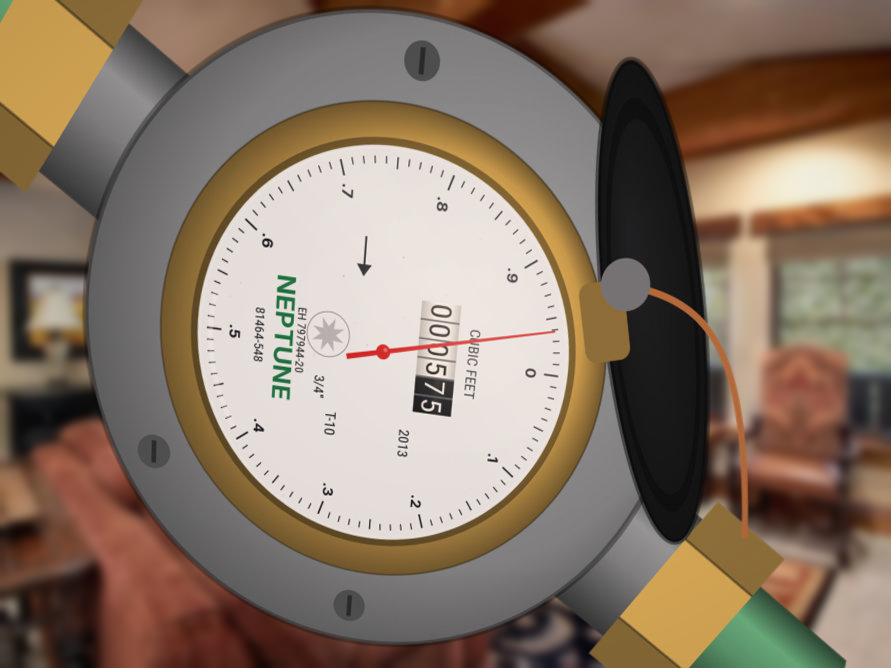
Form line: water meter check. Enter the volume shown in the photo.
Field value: 574.96 ft³
